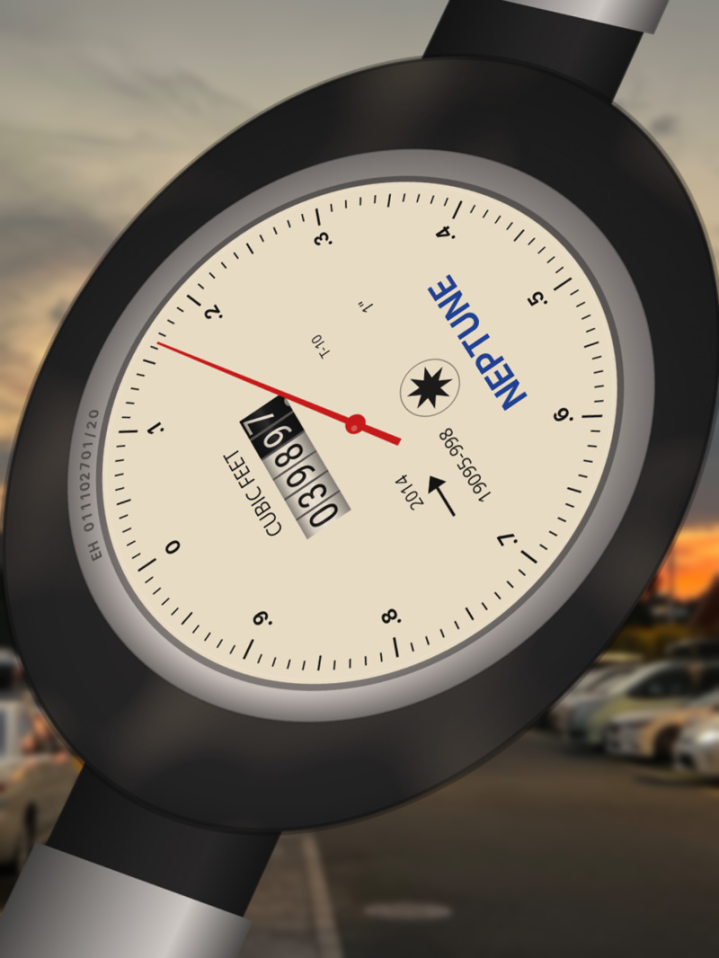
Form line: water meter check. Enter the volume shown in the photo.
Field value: 39897.16 ft³
